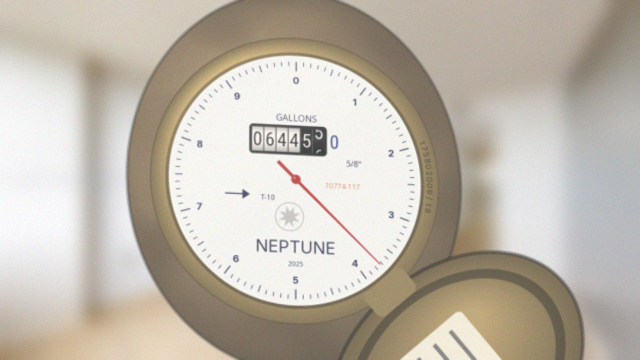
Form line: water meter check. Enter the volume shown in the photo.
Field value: 644553.7 gal
